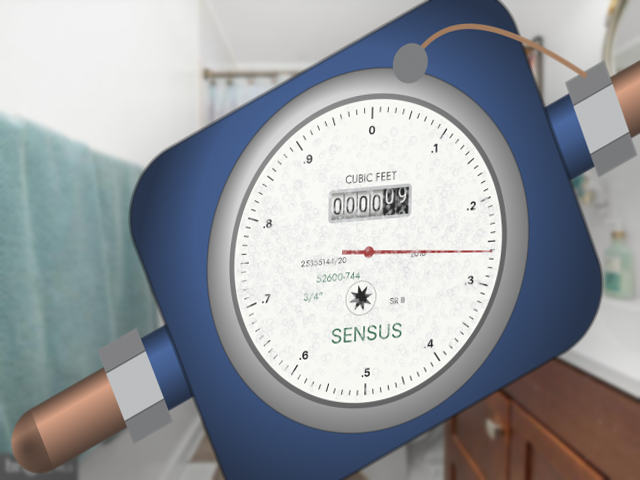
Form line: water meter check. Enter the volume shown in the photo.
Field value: 9.26 ft³
